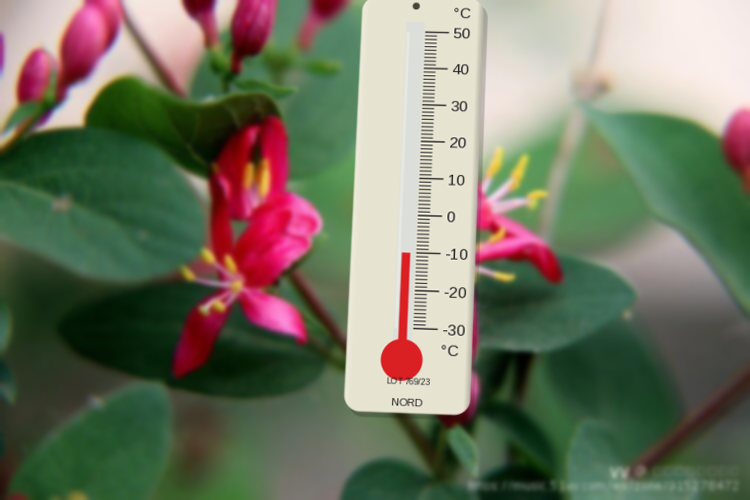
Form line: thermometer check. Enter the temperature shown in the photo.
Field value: -10 °C
